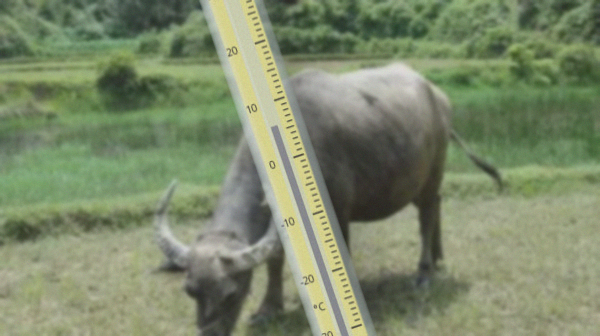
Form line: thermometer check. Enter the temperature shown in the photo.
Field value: 6 °C
